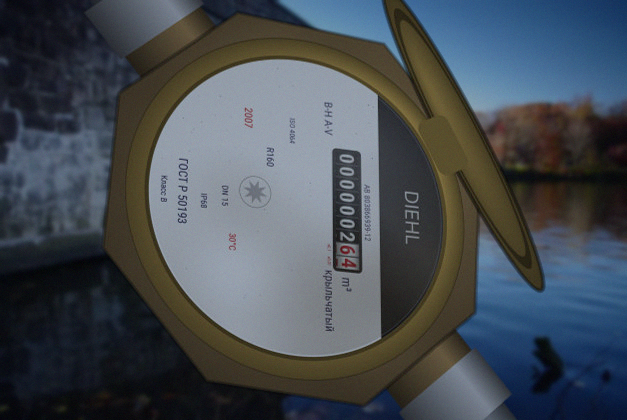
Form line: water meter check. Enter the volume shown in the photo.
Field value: 2.64 m³
